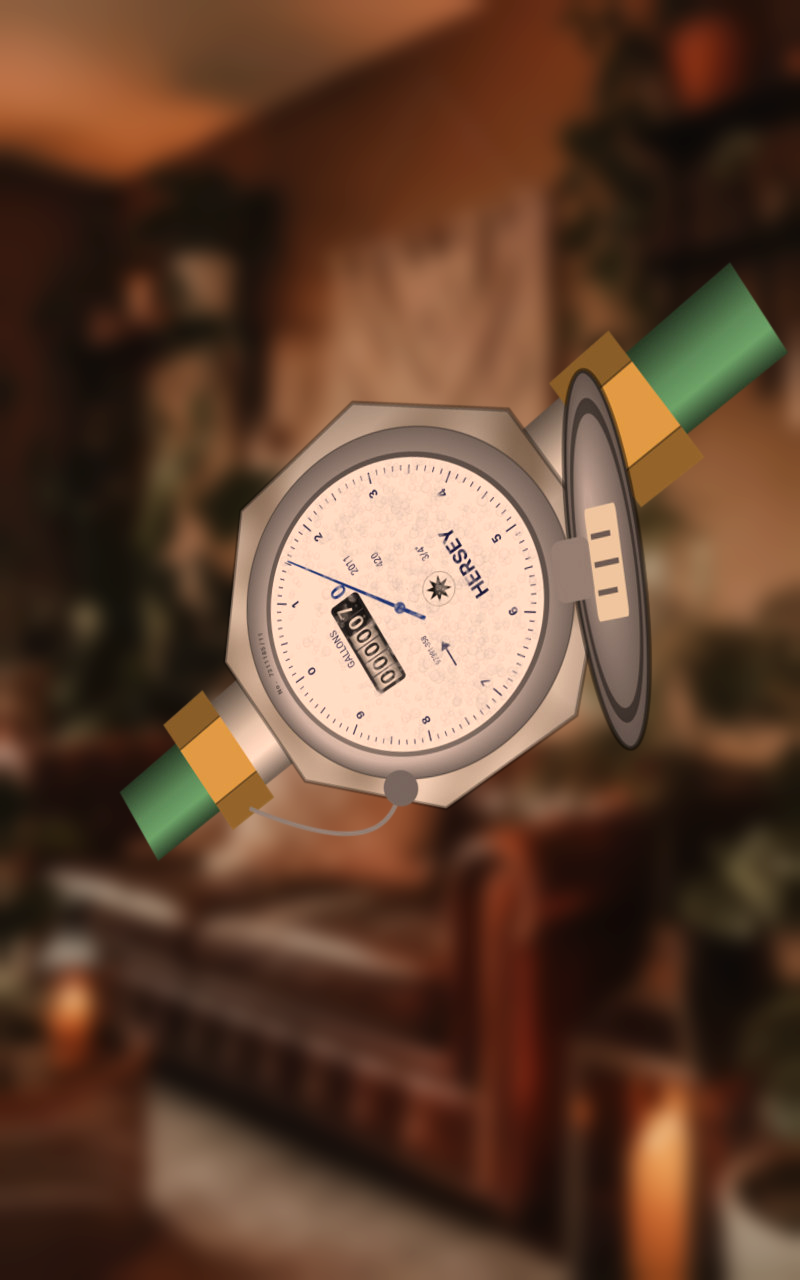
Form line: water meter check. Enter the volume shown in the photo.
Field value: 71.5 gal
